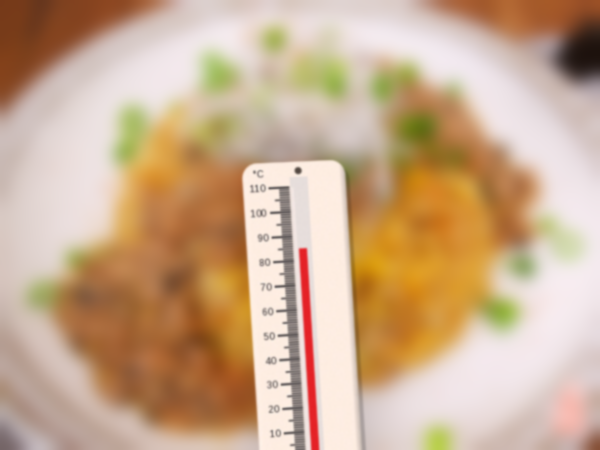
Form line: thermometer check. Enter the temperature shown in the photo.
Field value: 85 °C
